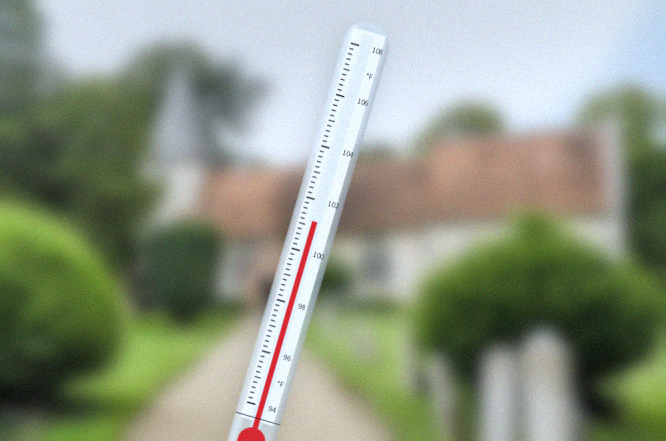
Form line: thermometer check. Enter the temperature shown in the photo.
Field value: 101.2 °F
